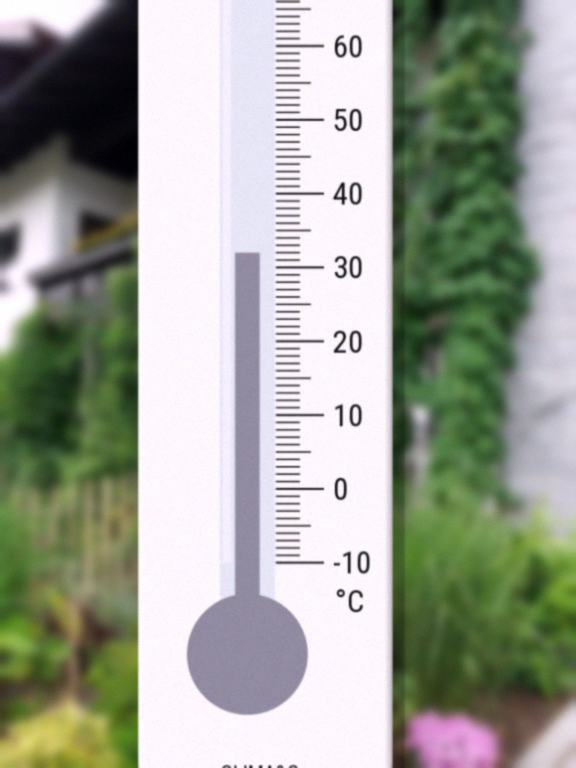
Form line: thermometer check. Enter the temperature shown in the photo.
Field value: 32 °C
